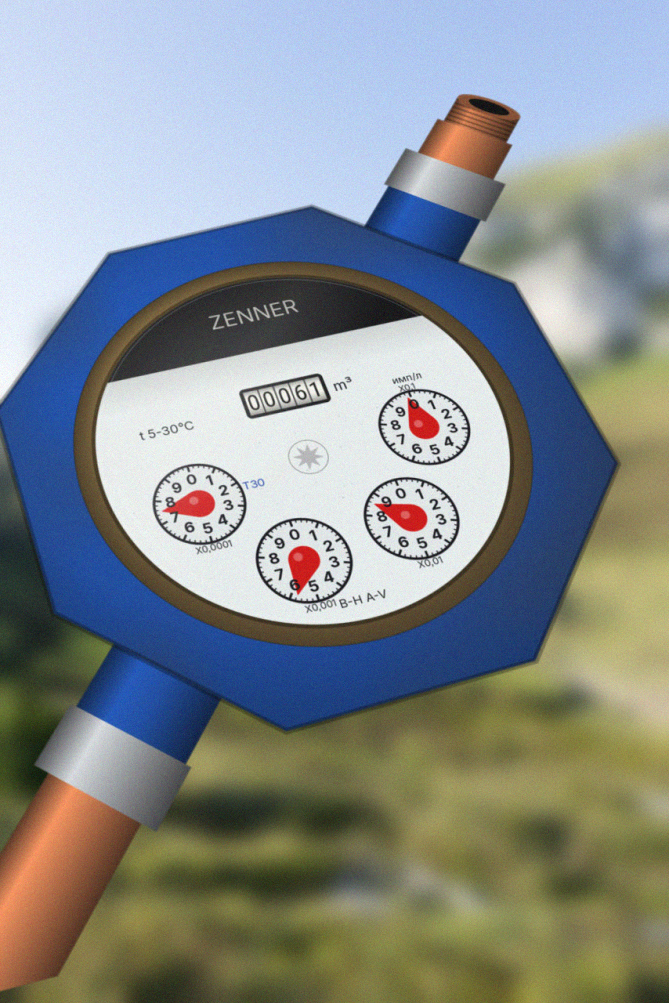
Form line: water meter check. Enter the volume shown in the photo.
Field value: 60.9857 m³
